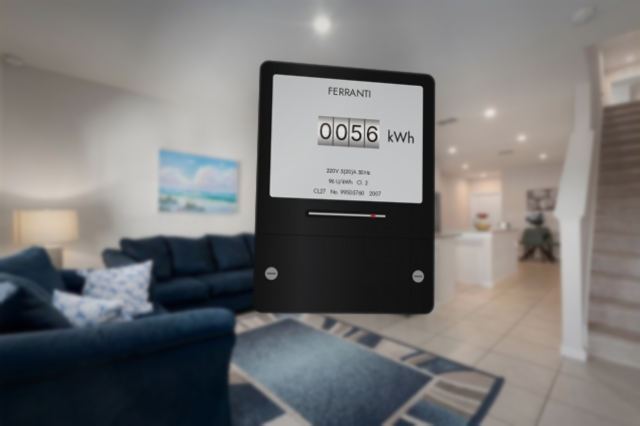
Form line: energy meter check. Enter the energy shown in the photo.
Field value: 56 kWh
